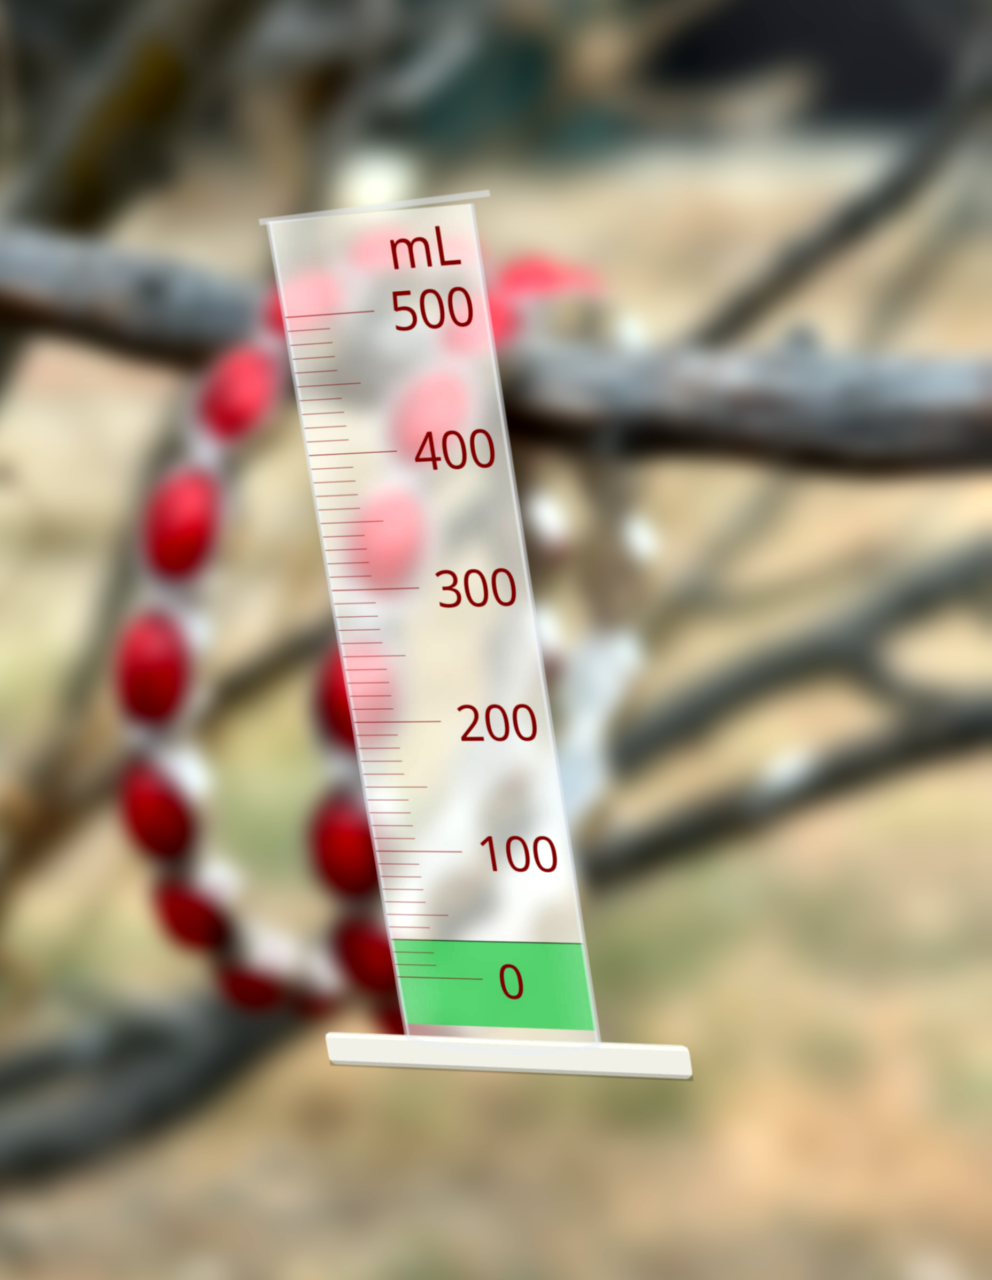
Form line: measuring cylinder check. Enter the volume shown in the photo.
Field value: 30 mL
